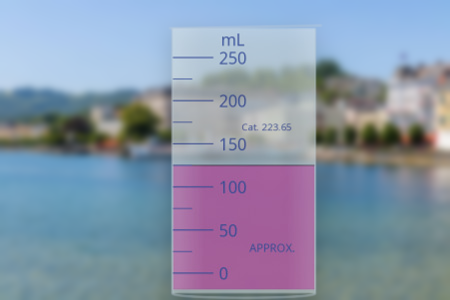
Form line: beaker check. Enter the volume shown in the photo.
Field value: 125 mL
